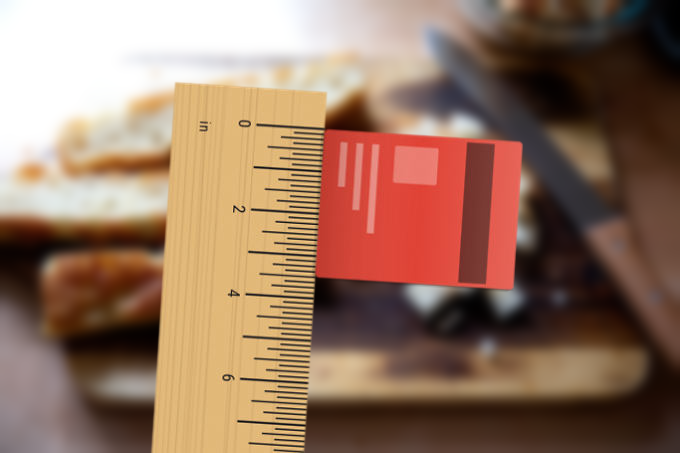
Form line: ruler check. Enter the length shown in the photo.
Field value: 3.5 in
